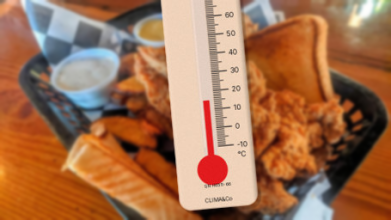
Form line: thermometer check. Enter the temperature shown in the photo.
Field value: 15 °C
